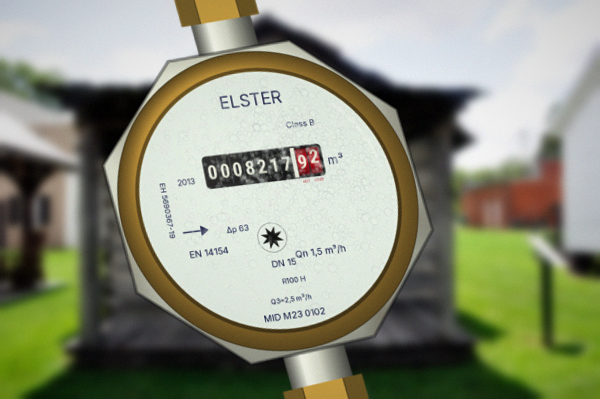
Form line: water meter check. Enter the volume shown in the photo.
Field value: 8217.92 m³
